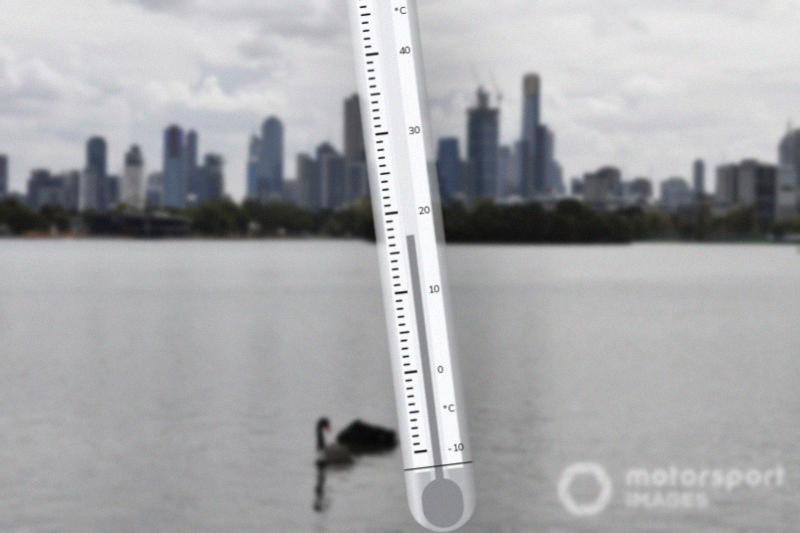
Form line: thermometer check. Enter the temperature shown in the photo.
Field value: 17 °C
